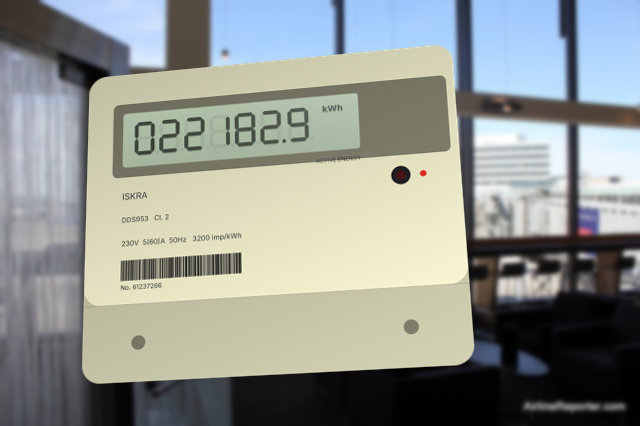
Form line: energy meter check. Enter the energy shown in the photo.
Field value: 22182.9 kWh
